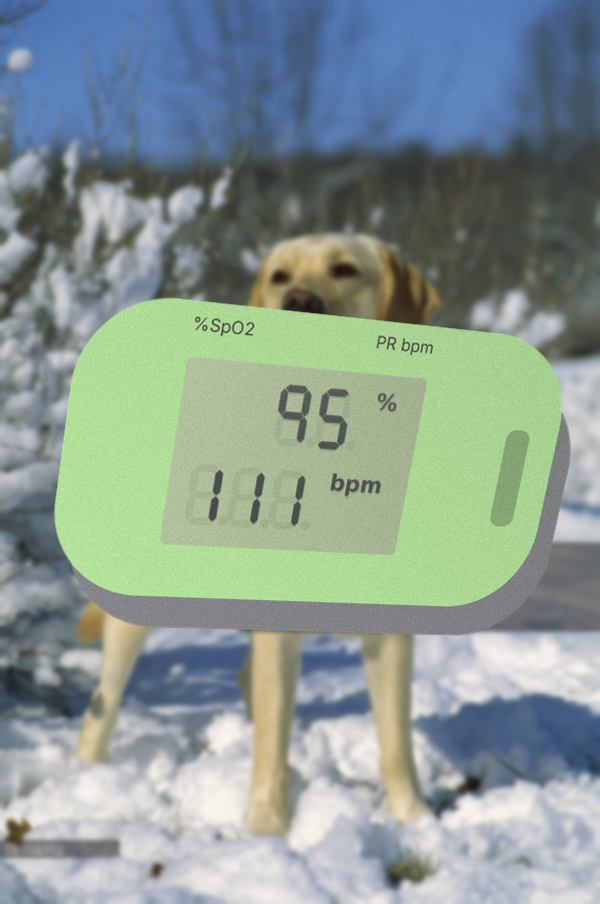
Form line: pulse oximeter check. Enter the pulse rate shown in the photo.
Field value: 111 bpm
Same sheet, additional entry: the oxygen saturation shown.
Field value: 95 %
